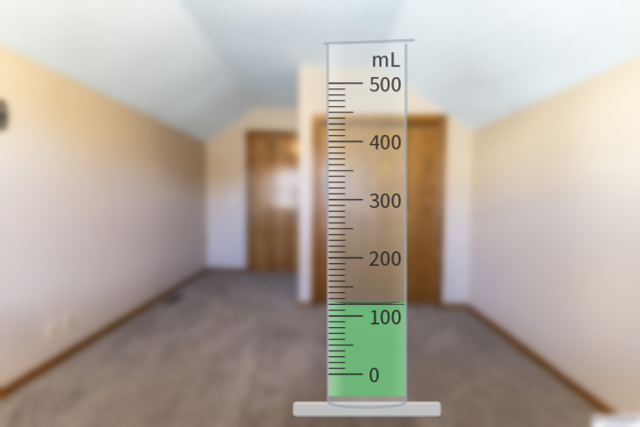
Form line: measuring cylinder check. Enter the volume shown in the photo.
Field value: 120 mL
